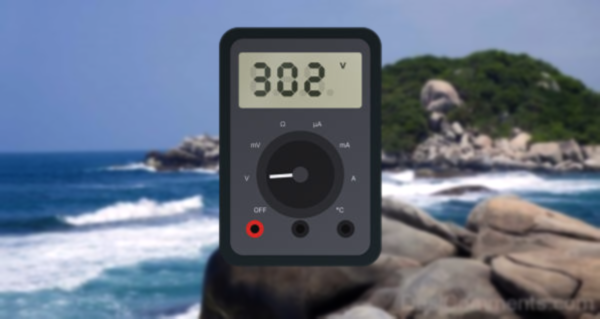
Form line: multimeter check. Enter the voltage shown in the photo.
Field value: 302 V
